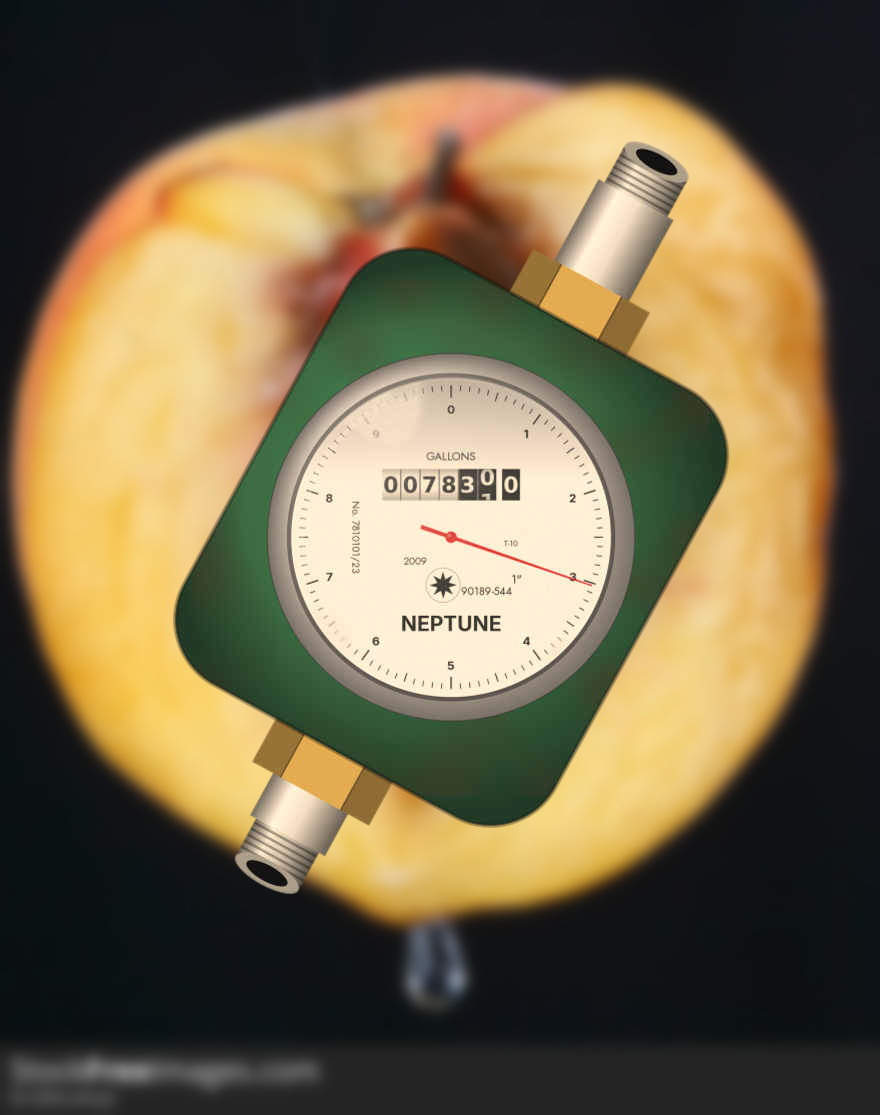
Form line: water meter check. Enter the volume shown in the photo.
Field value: 78303.0 gal
